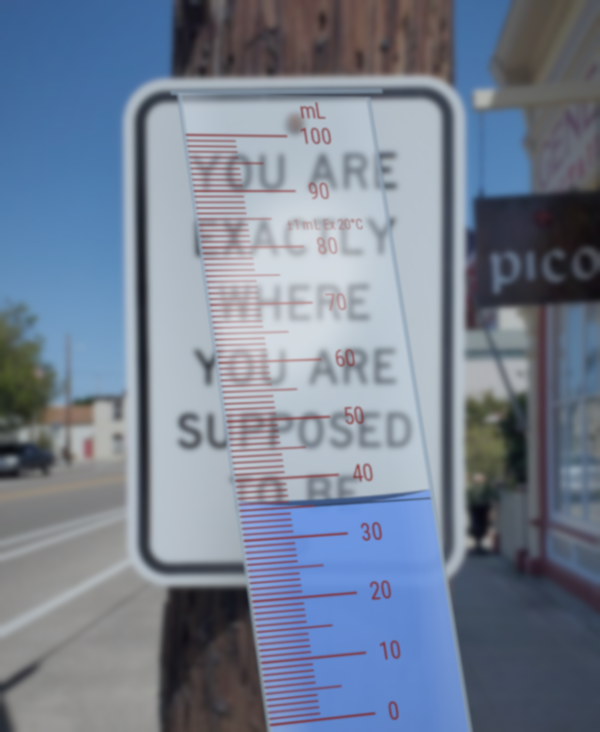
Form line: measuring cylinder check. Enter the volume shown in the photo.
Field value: 35 mL
